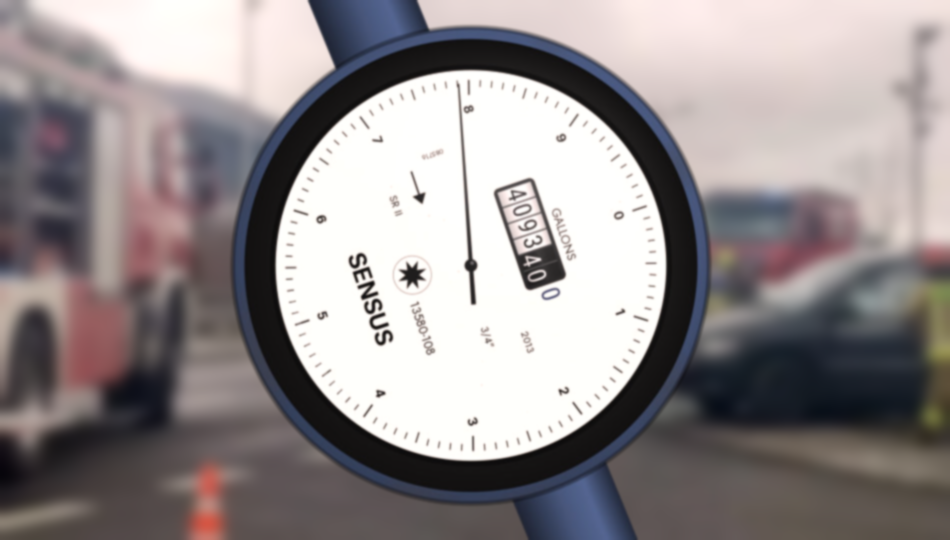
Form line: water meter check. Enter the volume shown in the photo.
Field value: 4093397.9 gal
